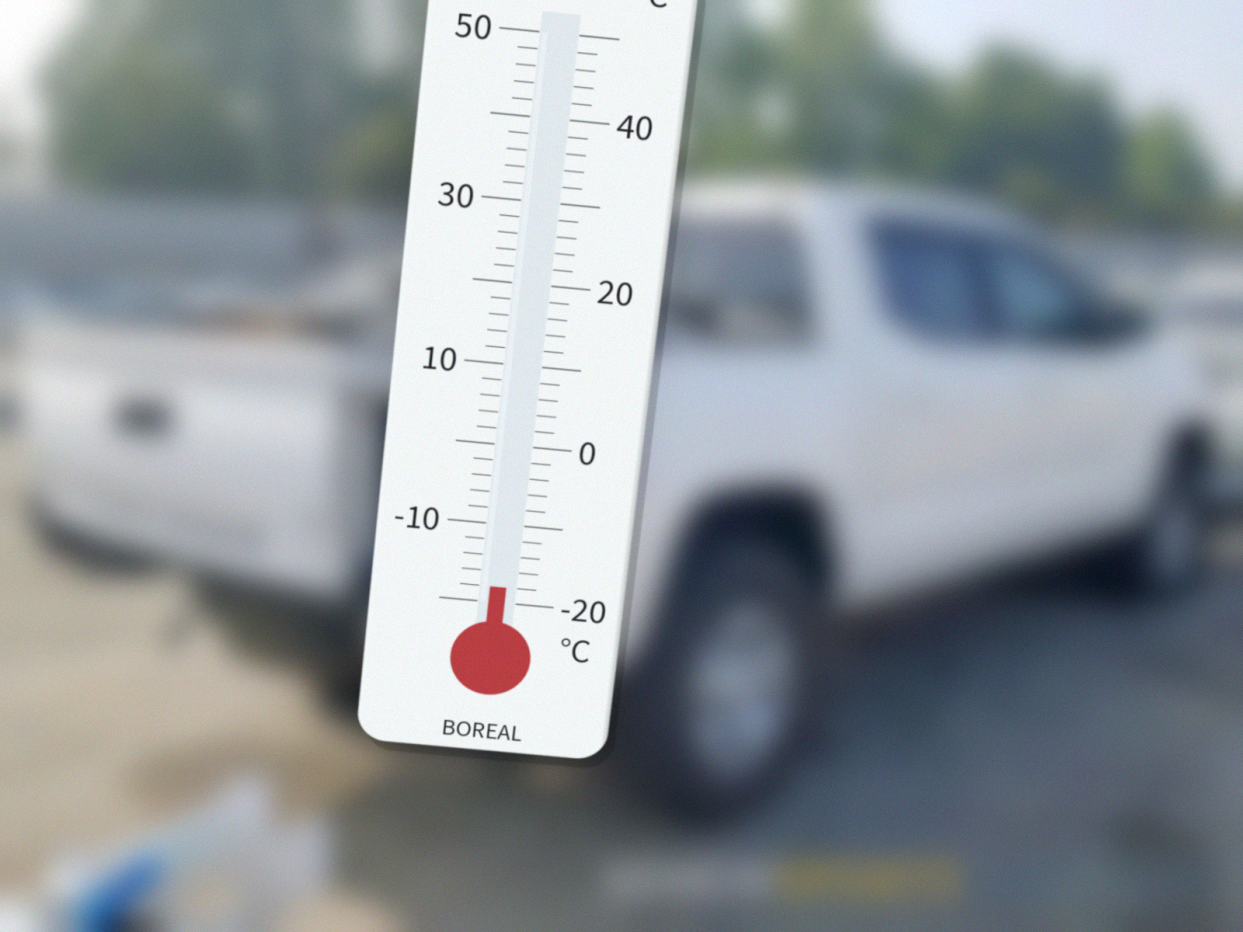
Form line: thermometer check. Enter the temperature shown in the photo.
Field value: -18 °C
